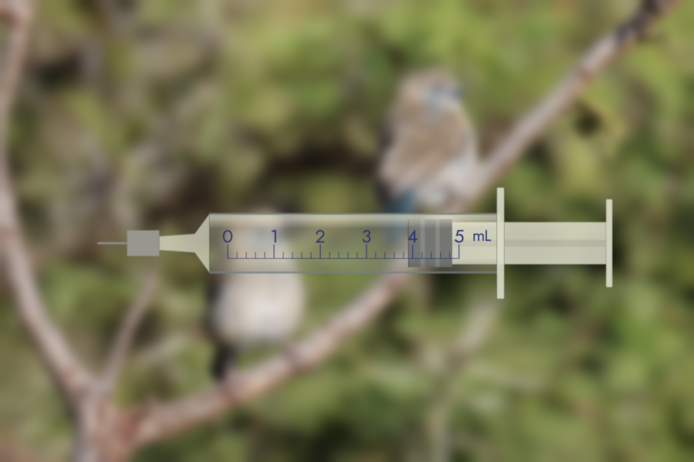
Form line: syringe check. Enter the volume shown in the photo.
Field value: 3.9 mL
